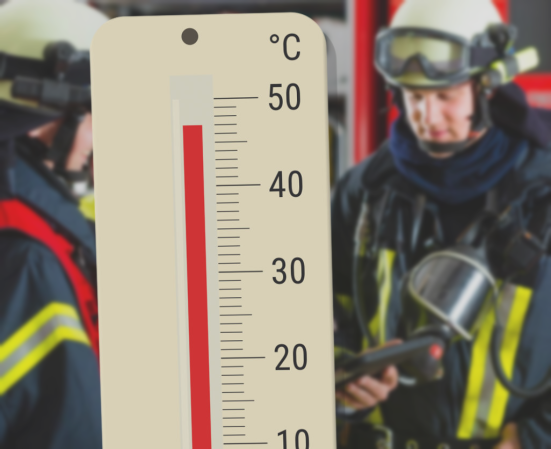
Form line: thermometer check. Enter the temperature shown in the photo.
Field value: 47 °C
